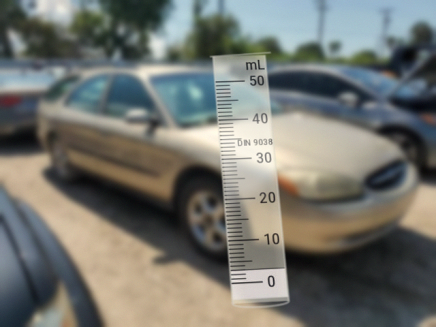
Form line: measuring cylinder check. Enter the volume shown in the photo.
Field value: 3 mL
